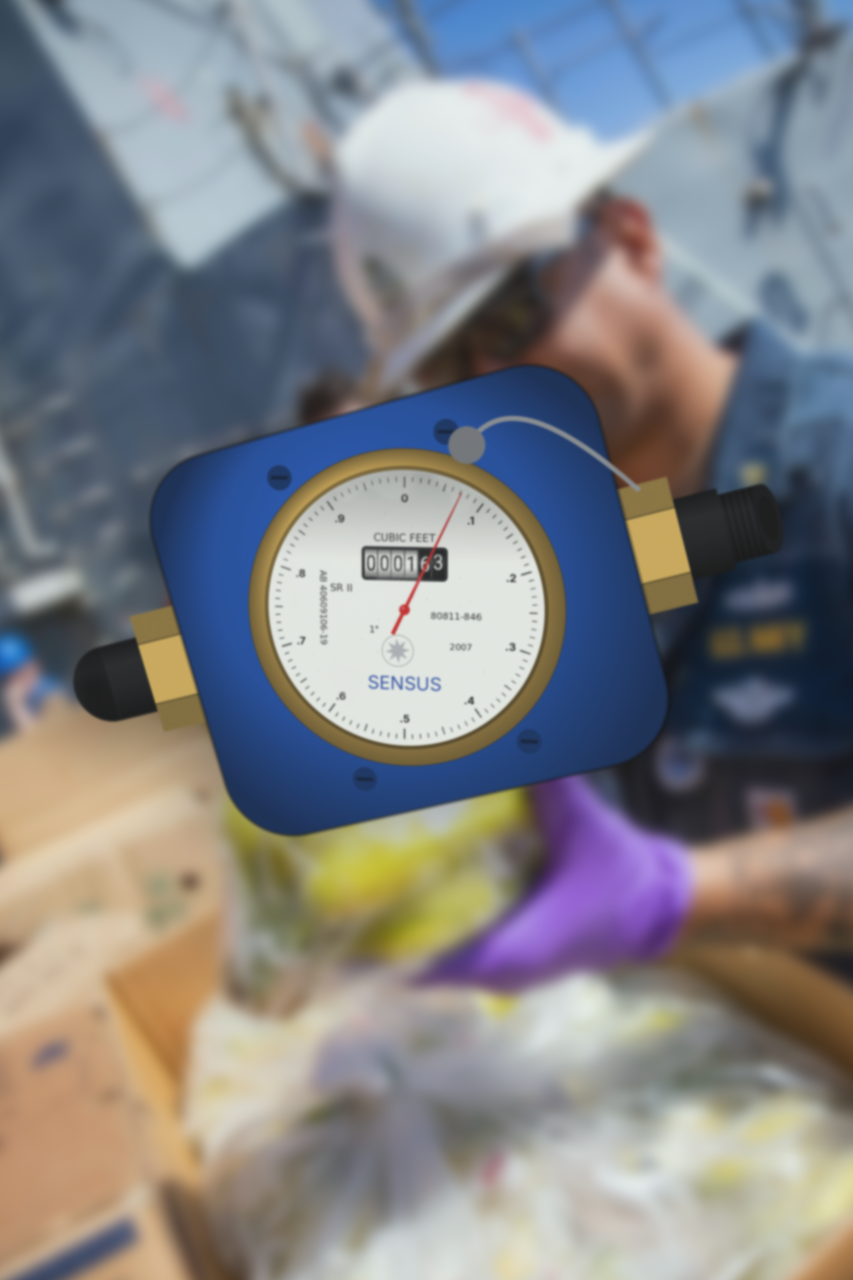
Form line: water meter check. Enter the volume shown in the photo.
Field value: 163.07 ft³
